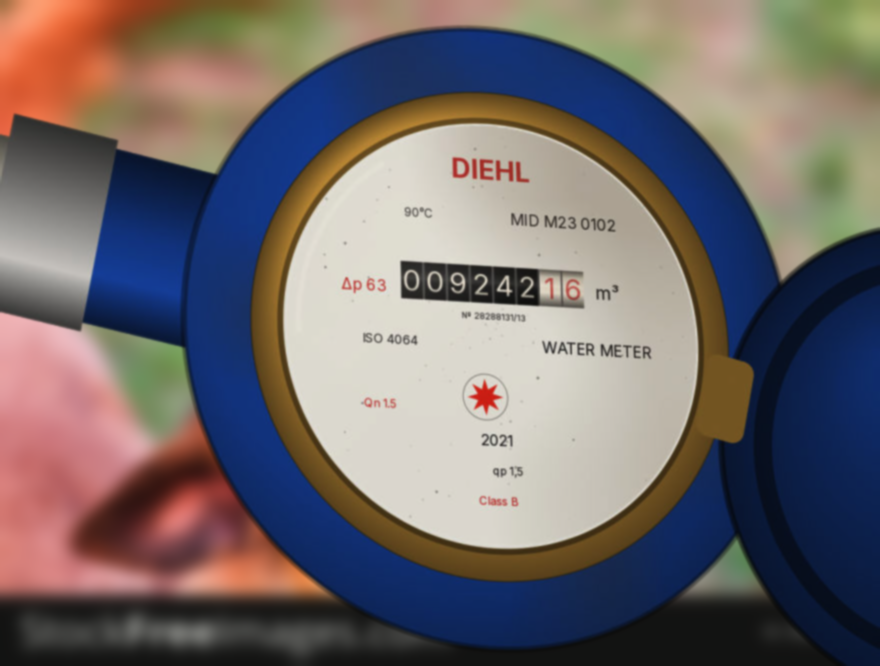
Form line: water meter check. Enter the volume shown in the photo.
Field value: 9242.16 m³
